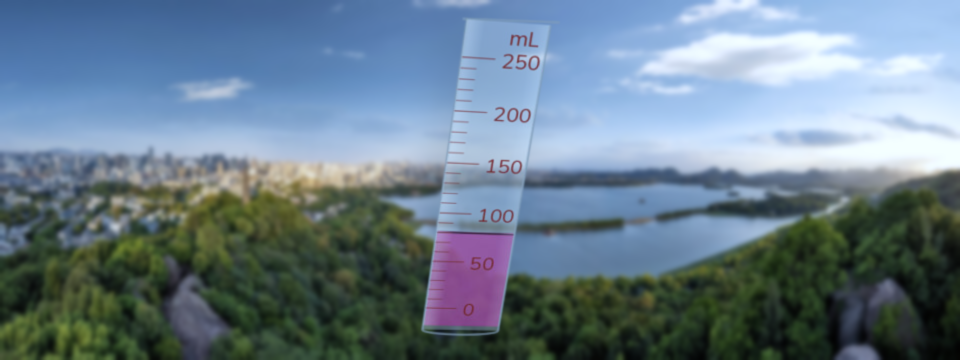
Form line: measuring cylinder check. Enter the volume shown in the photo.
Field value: 80 mL
